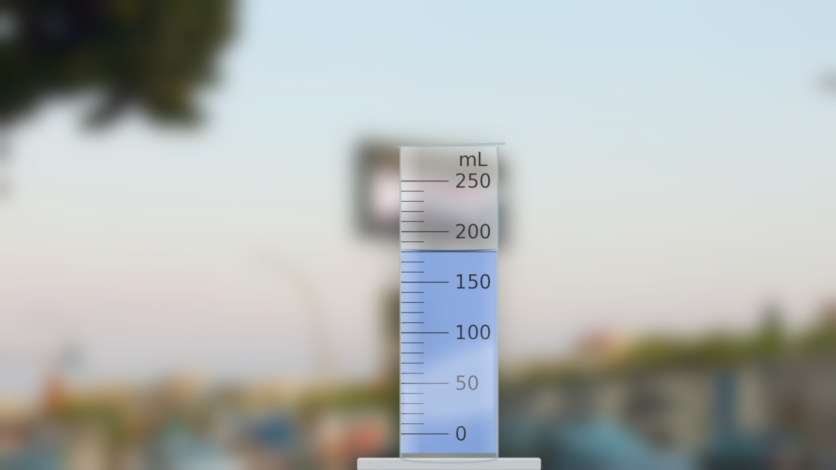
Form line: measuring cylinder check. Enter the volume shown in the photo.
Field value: 180 mL
